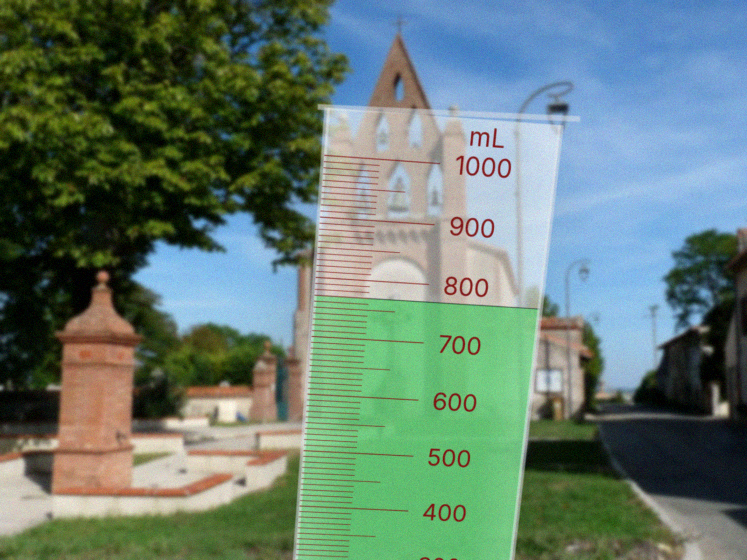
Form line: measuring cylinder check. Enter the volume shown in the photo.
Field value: 770 mL
